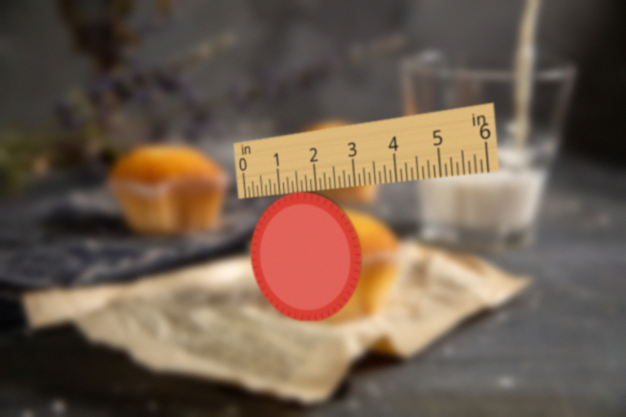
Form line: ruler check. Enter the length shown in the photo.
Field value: 3 in
